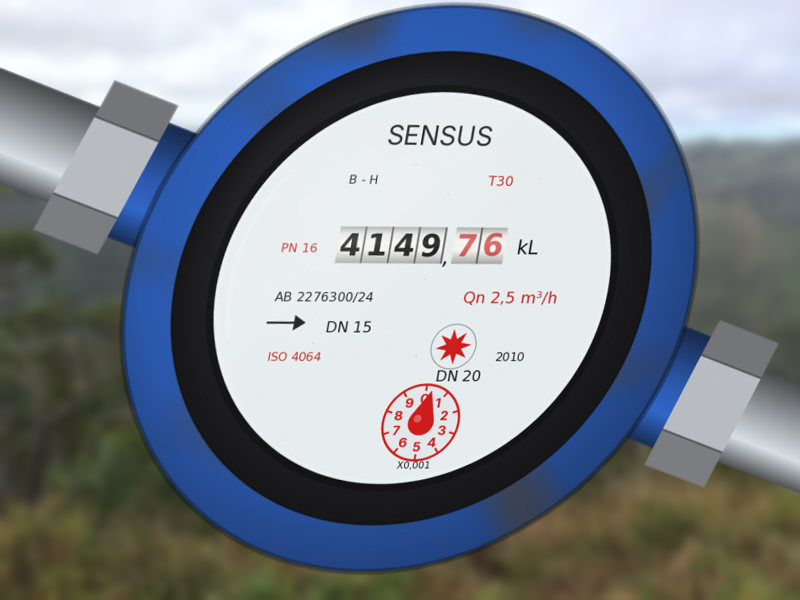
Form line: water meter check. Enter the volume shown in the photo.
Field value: 4149.760 kL
